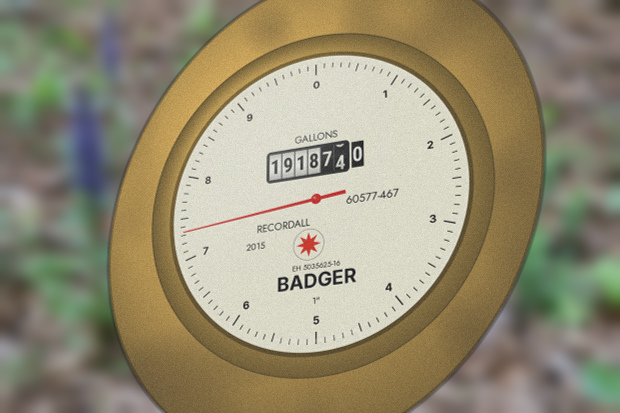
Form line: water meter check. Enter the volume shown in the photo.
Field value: 1918737.3 gal
